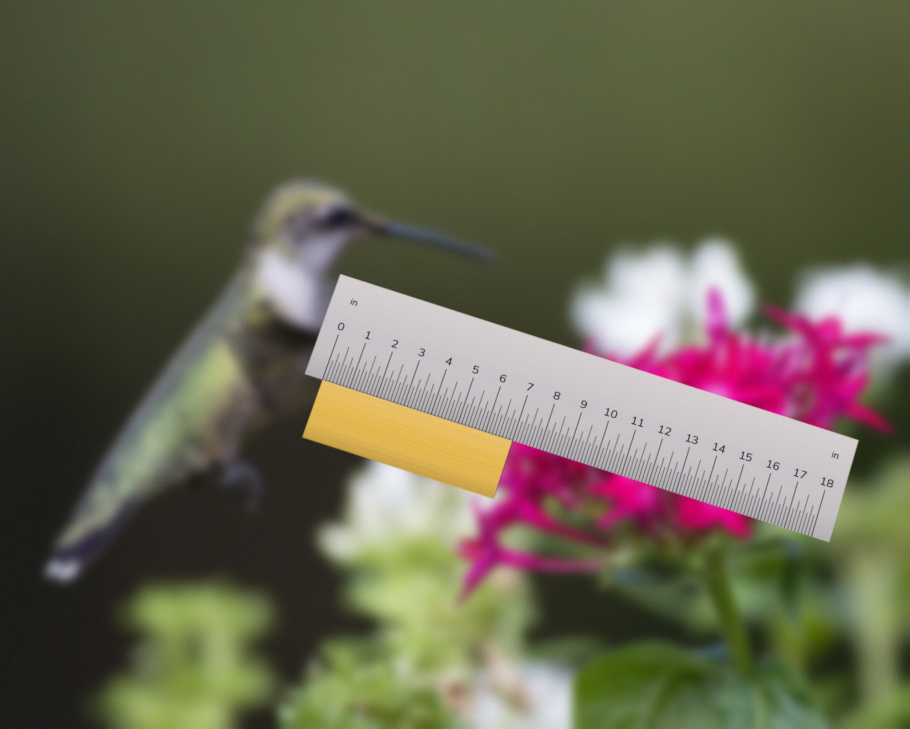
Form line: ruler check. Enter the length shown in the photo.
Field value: 7 in
